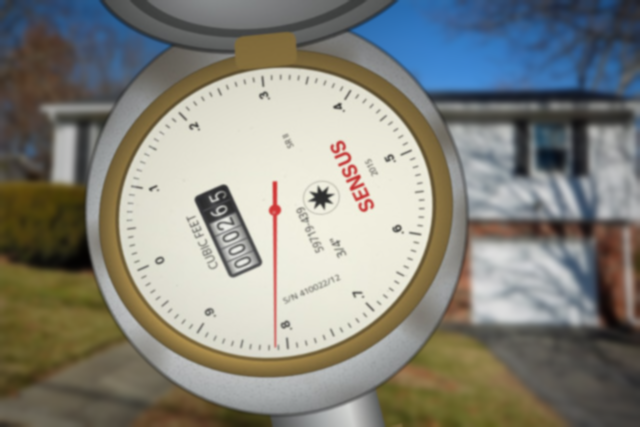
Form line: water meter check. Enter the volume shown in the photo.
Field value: 264.81 ft³
